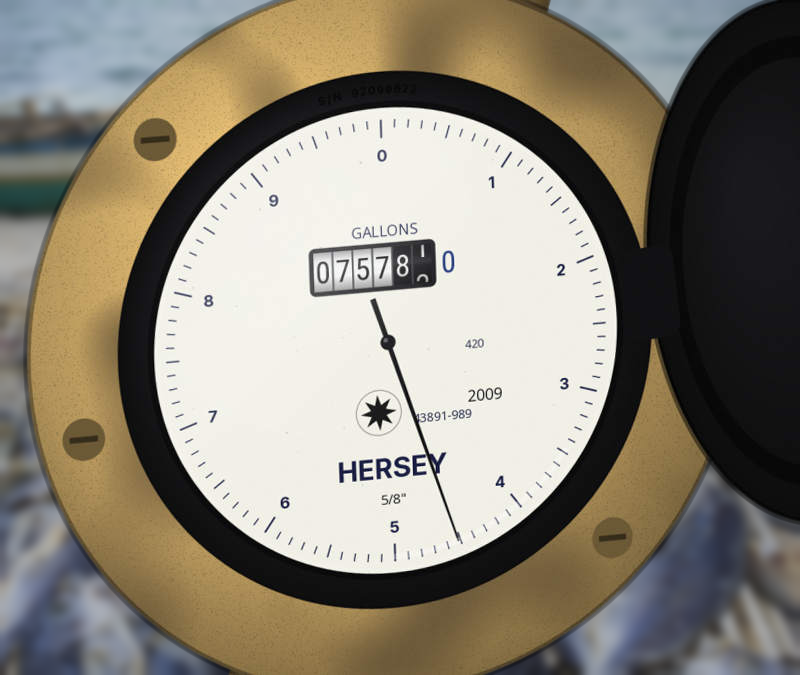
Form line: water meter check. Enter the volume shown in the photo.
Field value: 757814.5 gal
